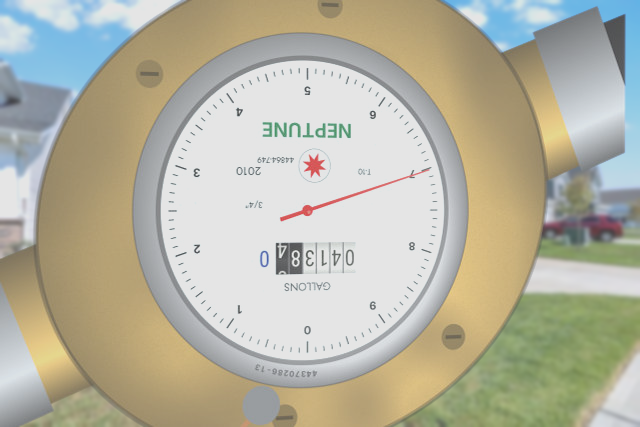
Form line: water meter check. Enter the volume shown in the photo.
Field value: 413837.0 gal
